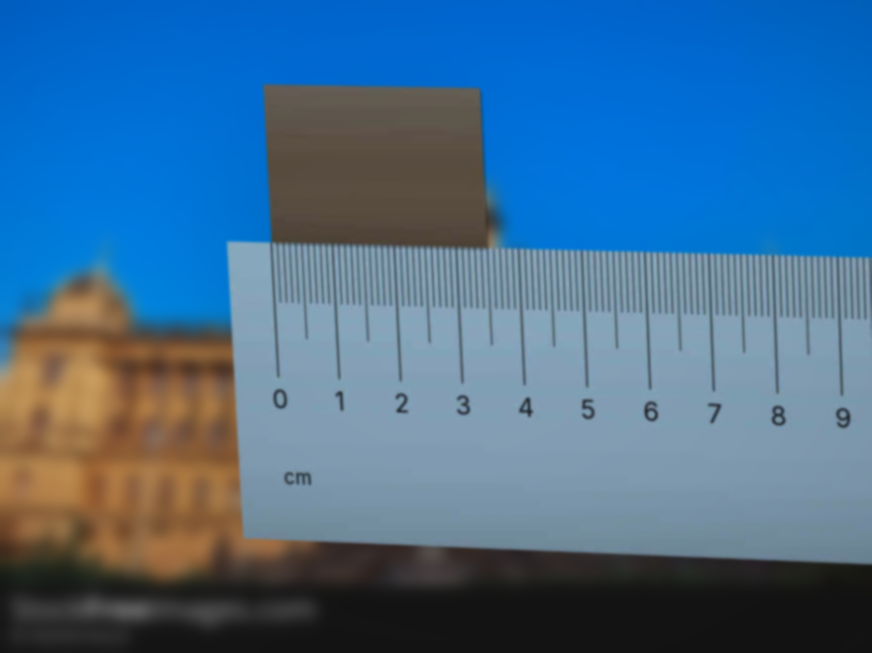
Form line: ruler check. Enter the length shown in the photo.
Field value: 3.5 cm
